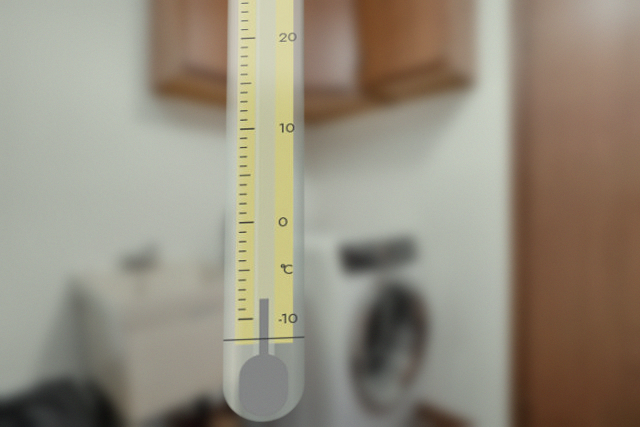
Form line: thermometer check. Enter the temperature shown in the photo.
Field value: -8 °C
